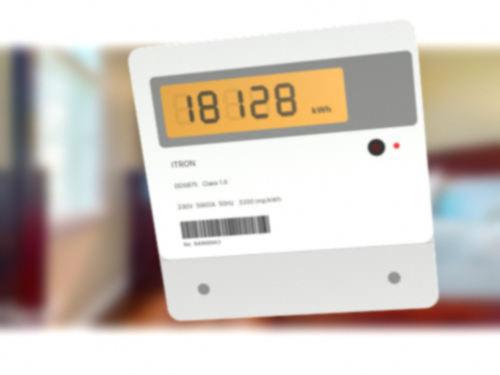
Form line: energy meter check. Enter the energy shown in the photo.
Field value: 18128 kWh
